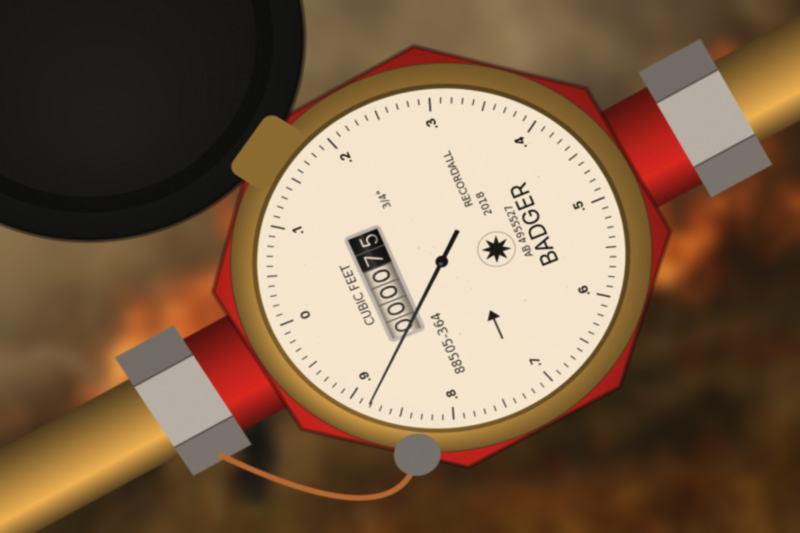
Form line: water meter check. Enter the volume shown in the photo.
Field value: 74.88 ft³
